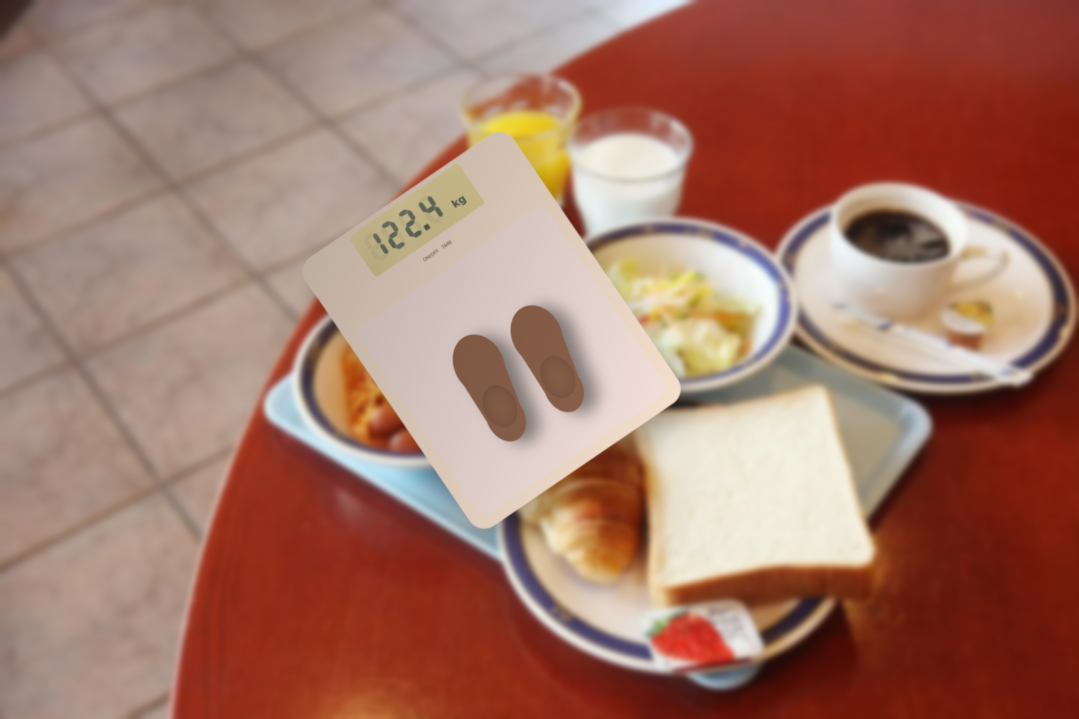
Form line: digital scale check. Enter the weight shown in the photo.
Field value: 122.4 kg
